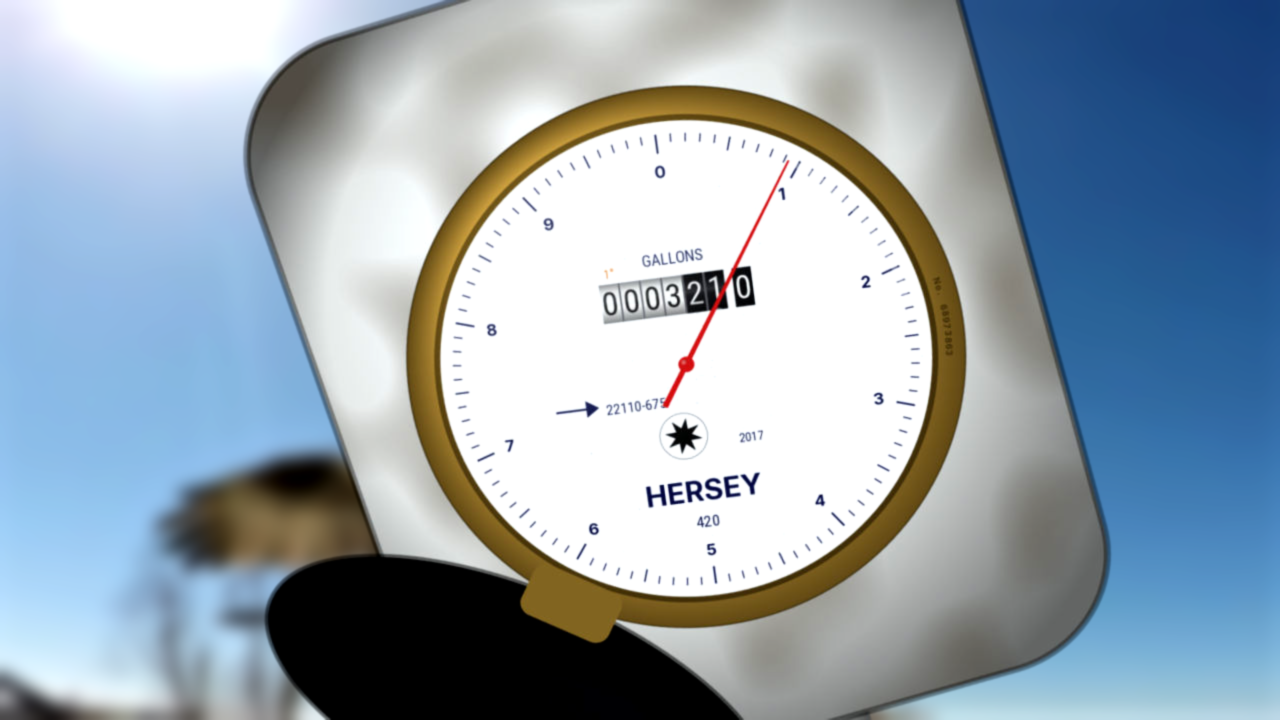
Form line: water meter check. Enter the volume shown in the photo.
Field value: 3210.9 gal
